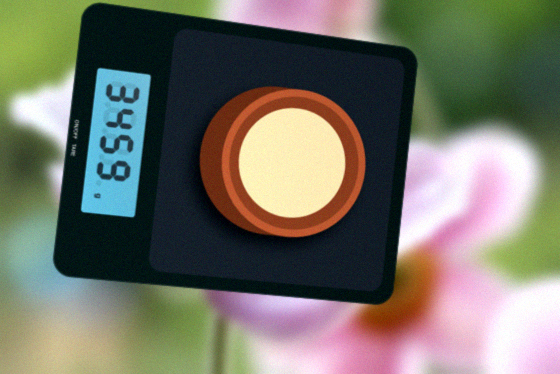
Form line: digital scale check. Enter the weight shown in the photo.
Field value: 3459 g
